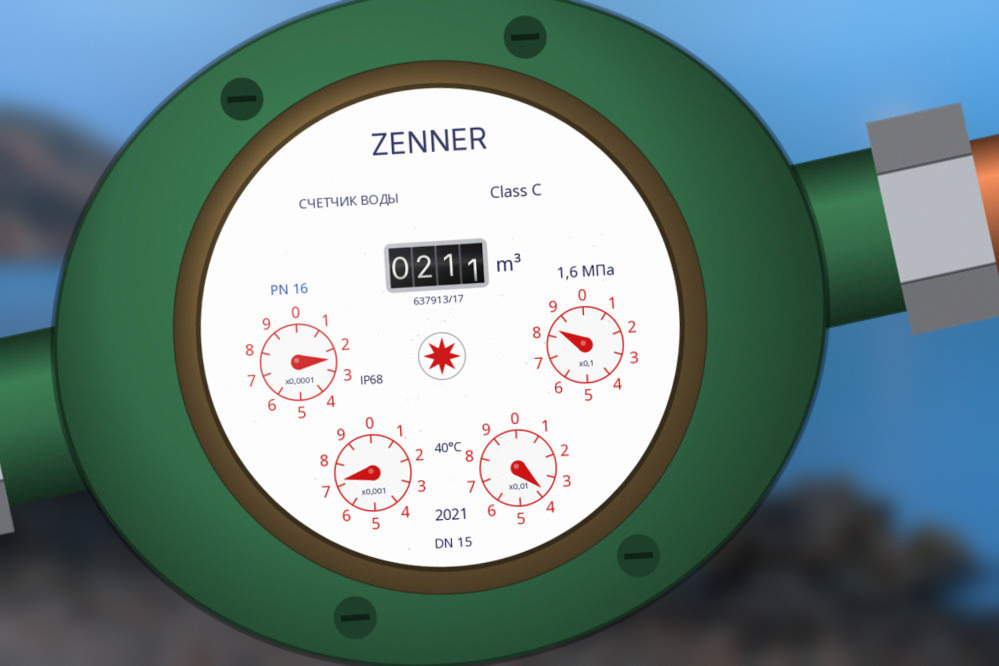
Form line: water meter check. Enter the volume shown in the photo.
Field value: 210.8372 m³
